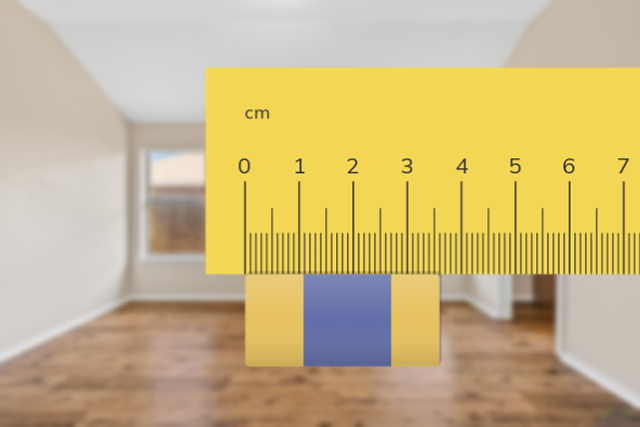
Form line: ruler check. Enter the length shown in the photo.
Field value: 3.6 cm
